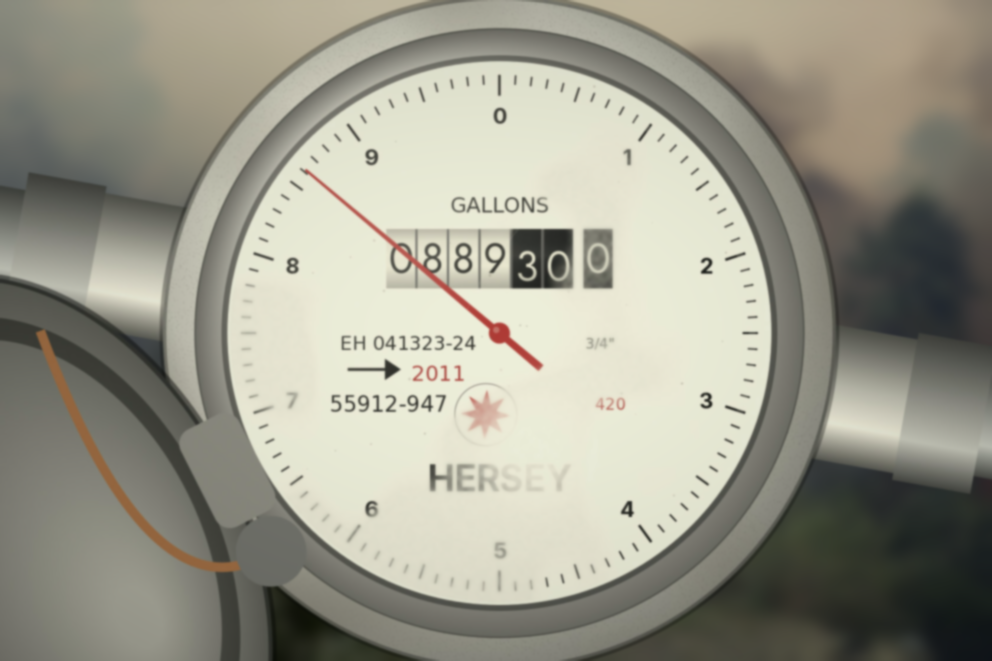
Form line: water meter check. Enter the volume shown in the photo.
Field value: 889298.6 gal
